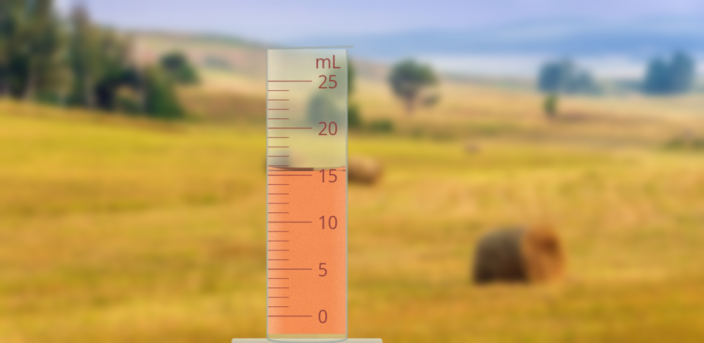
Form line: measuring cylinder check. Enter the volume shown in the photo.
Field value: 15.5 mL
